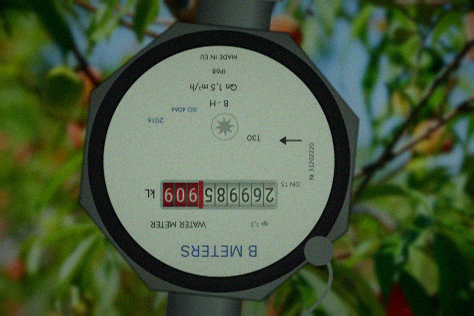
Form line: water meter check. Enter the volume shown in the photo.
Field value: 269985.909 kL
